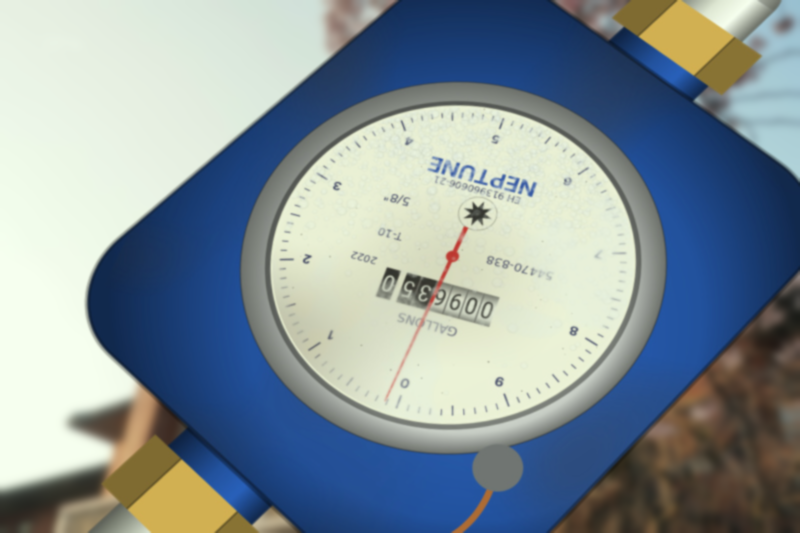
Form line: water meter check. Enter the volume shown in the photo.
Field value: 96350.1 gal
